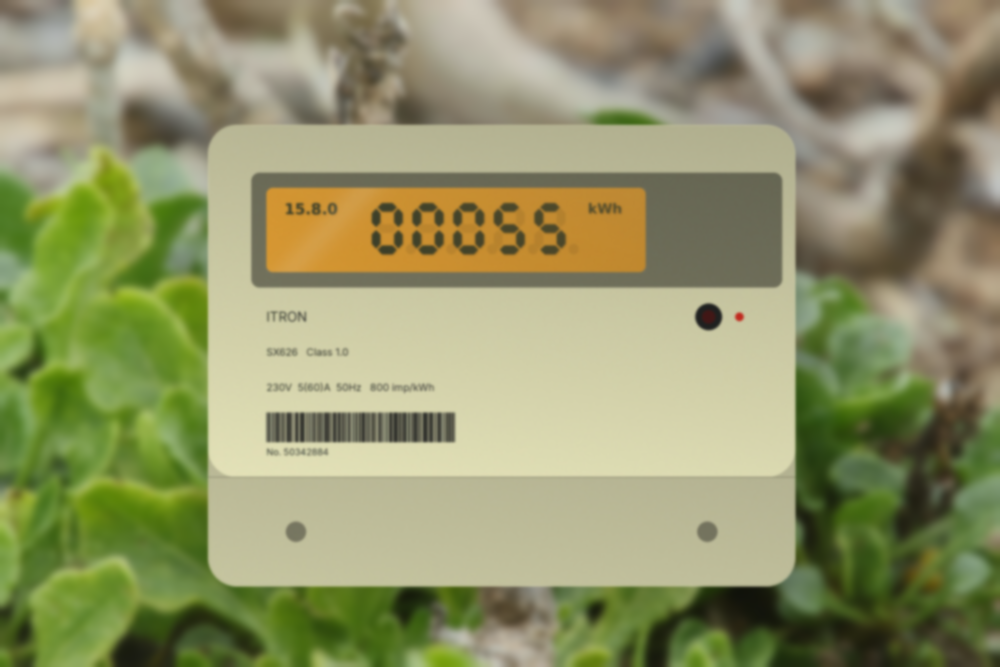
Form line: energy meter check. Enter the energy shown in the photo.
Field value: 55 kWh
